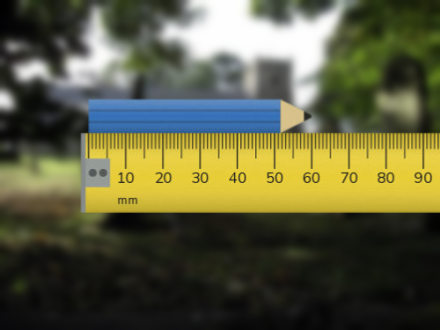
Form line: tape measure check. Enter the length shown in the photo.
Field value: 60 mm
